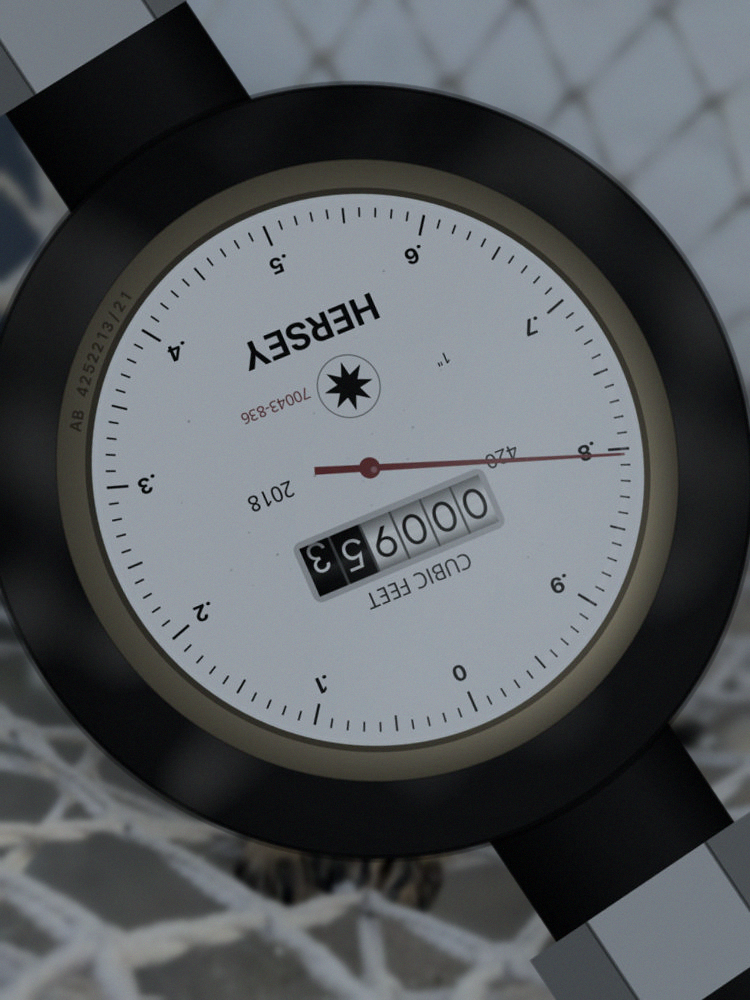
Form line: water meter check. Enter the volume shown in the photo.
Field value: 952.80 ft³
